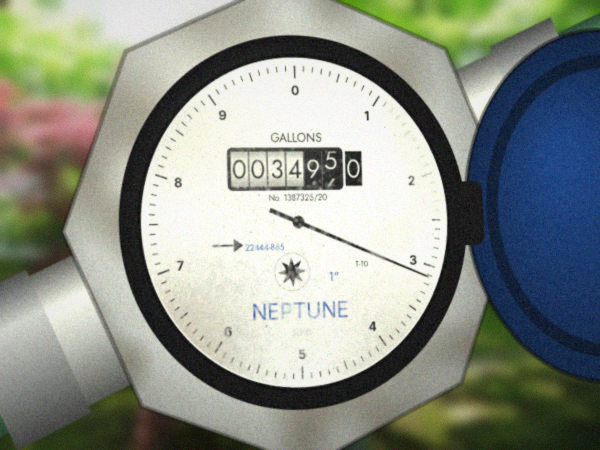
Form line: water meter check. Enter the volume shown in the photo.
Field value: 34953.1 gal
